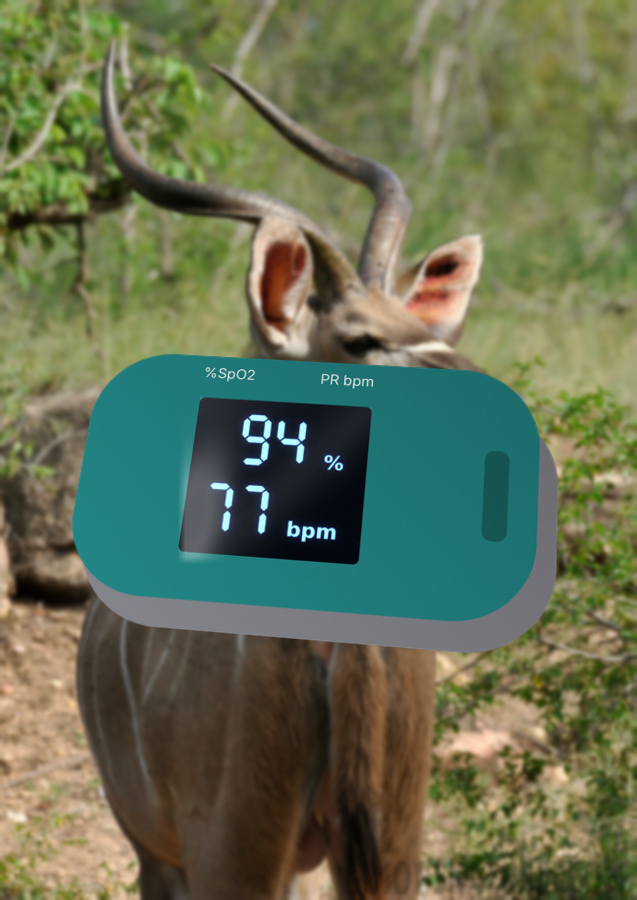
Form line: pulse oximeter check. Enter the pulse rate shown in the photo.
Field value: 77 bpm
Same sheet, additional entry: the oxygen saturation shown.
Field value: 94 %
